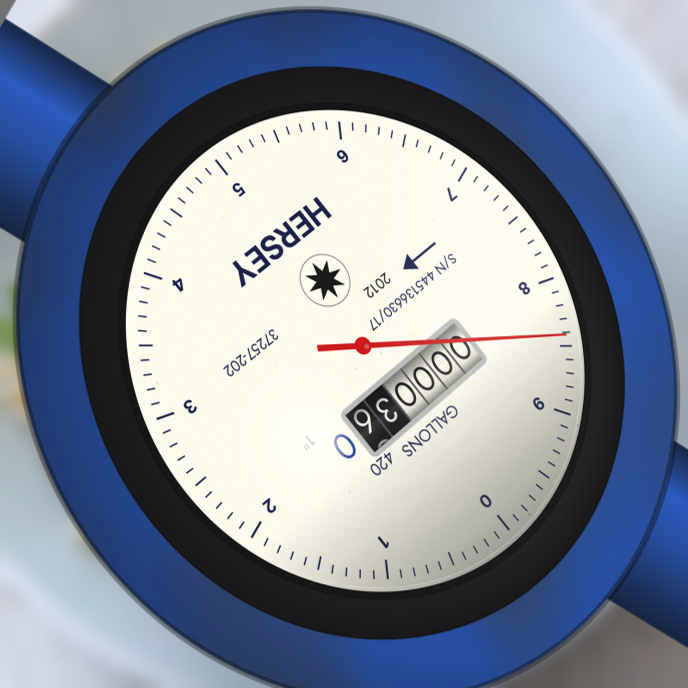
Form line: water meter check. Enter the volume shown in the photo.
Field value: 358.4 gal
